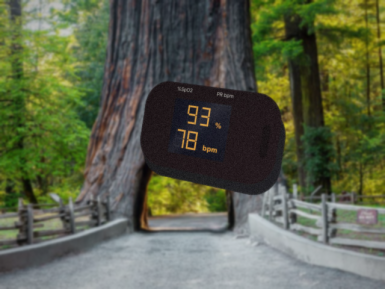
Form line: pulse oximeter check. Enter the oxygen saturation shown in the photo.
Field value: 93 %
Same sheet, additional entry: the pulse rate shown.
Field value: 78 bpm
